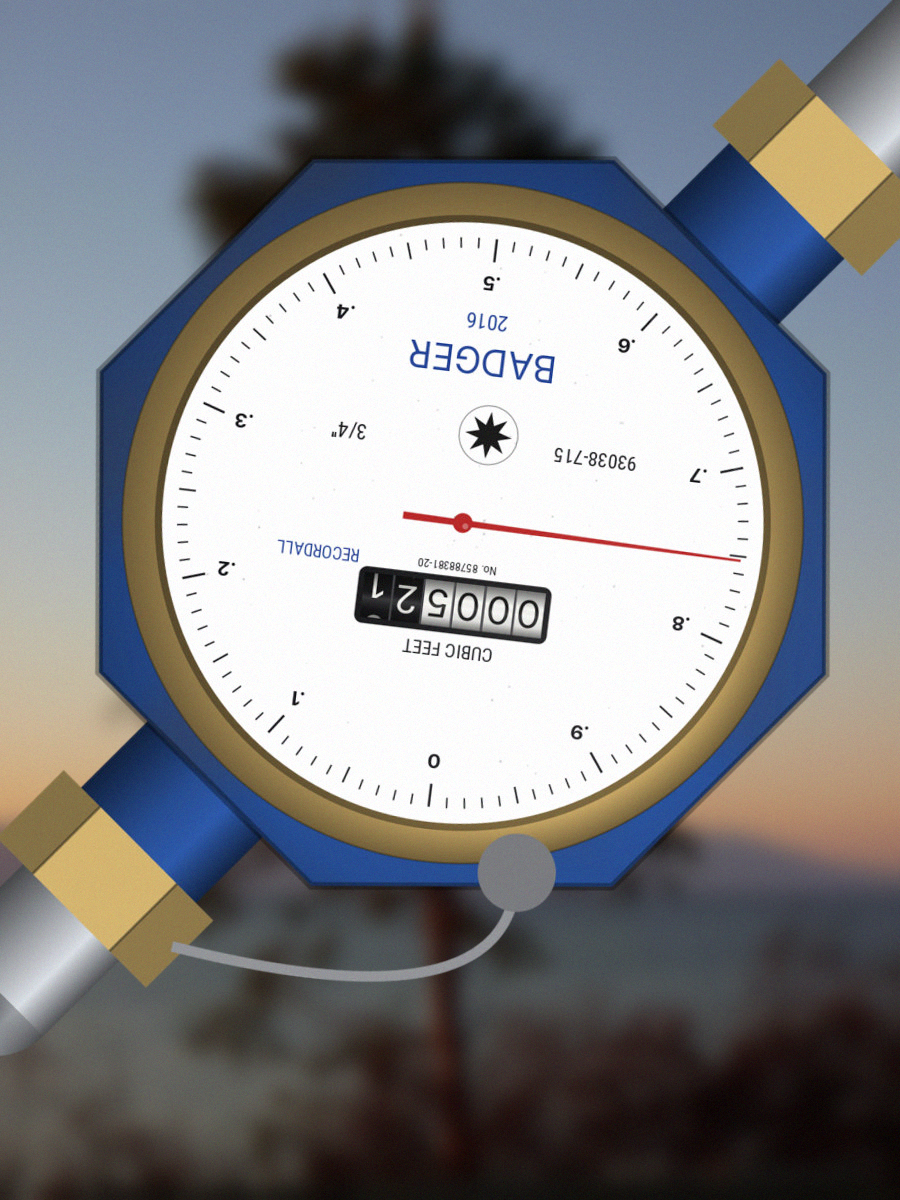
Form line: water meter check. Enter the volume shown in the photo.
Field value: 520.75 ft³
